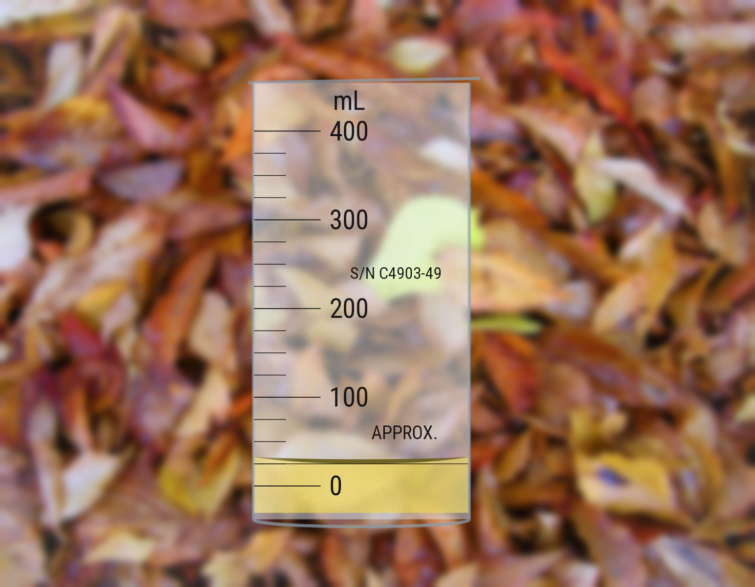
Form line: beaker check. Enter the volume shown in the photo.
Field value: 25 mL
